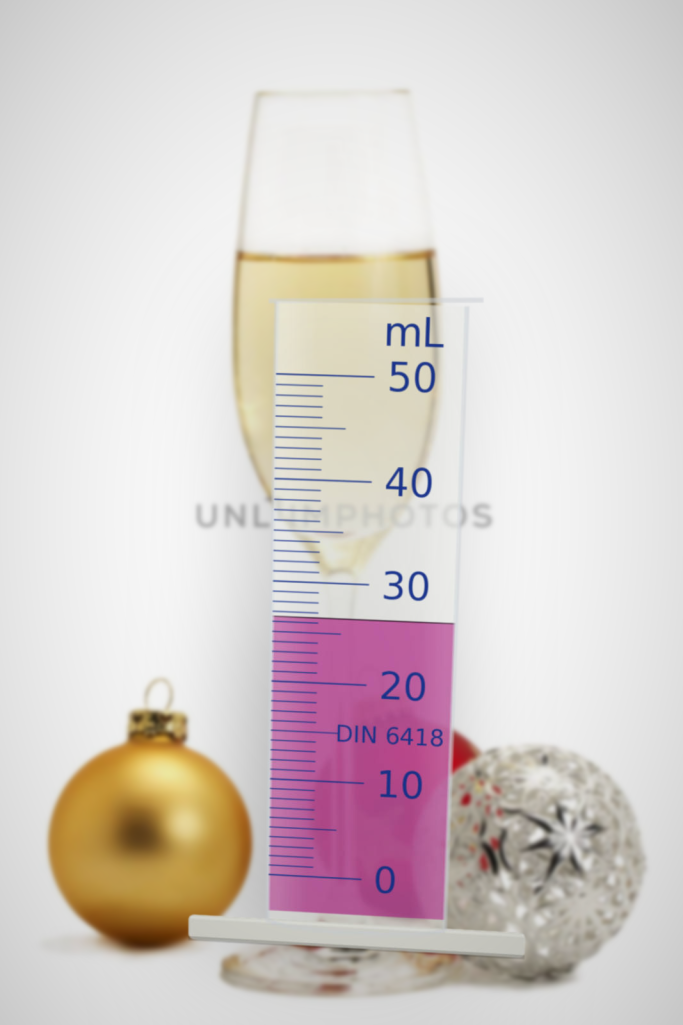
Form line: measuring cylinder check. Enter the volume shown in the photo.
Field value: 26.5 mL
